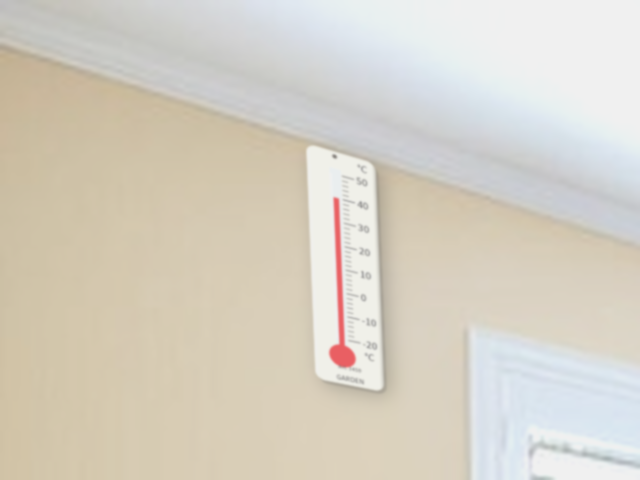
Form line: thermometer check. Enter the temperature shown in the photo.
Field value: 40 °C
